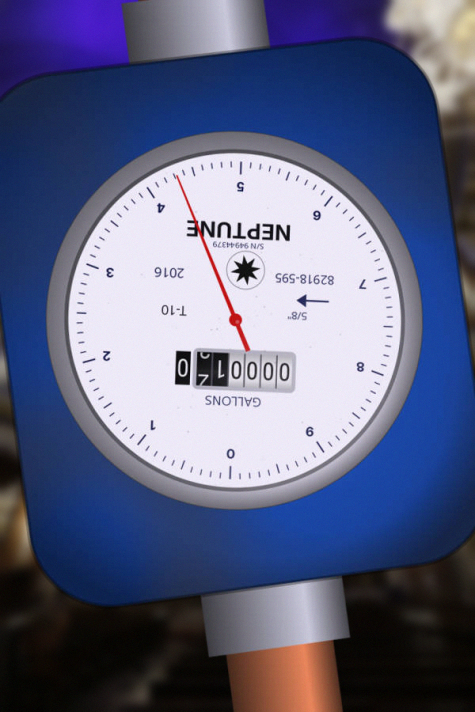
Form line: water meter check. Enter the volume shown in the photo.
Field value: 124.3 gal
